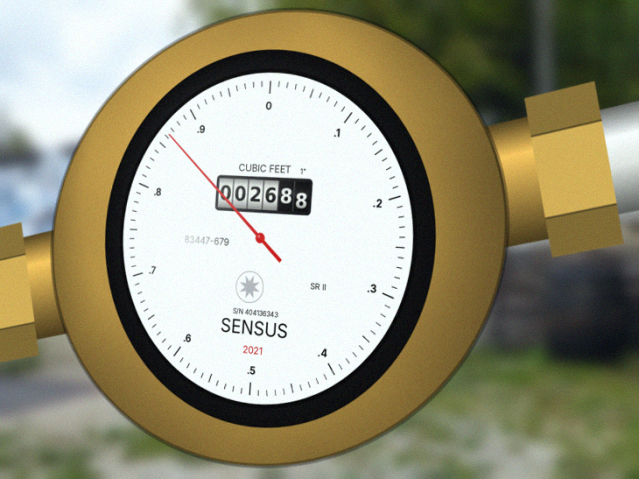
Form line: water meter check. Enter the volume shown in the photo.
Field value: 2687.86 ft³
